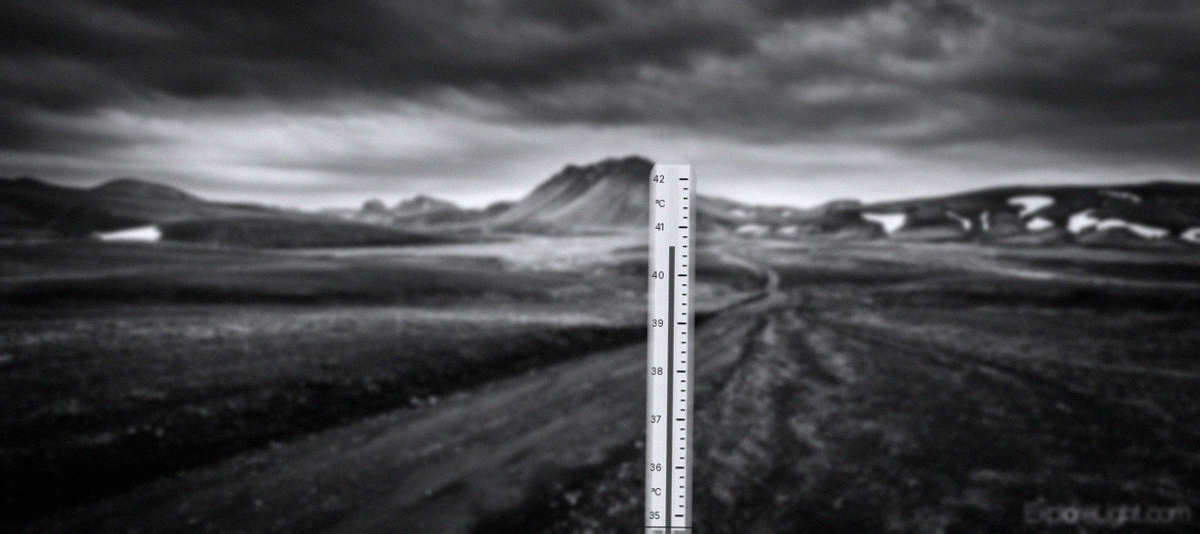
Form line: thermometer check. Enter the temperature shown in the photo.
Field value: 40.6 °C
